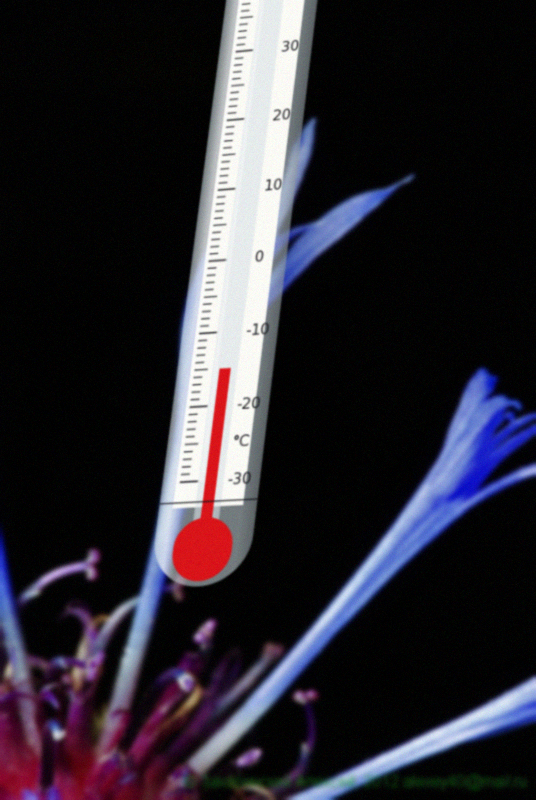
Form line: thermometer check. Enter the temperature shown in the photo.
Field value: -15 °C
